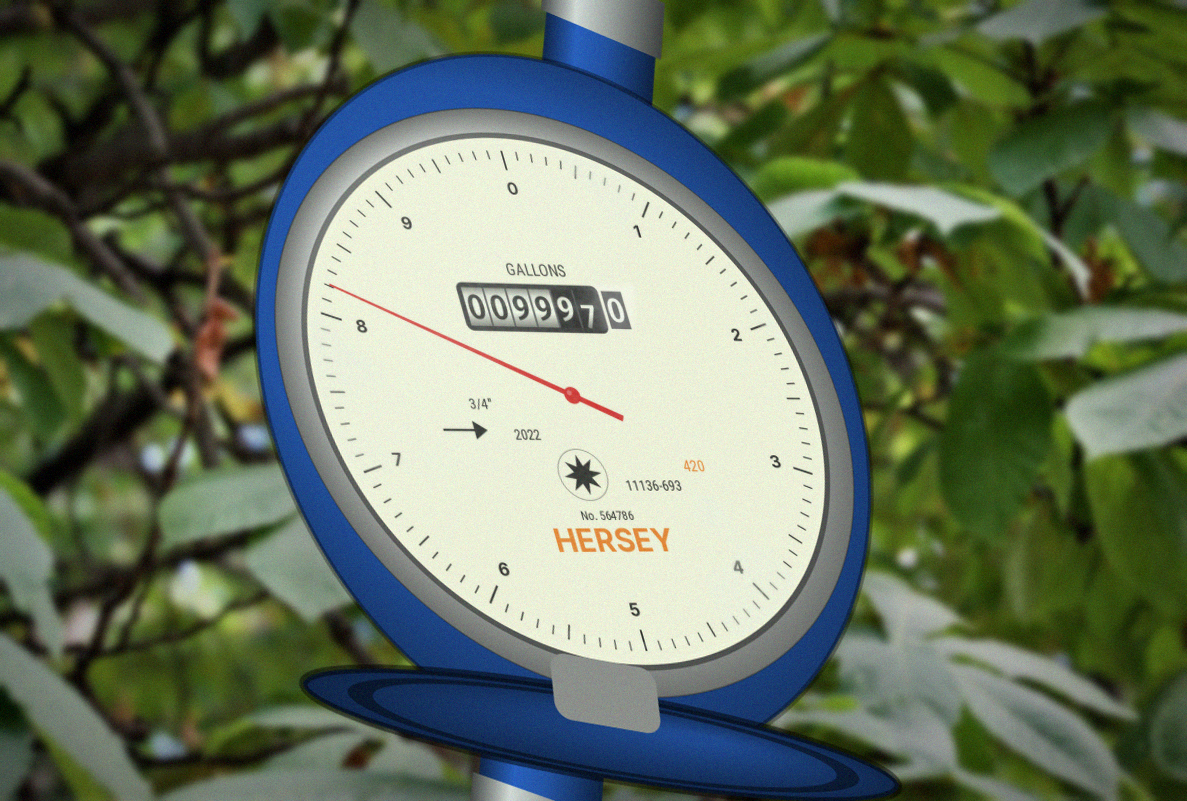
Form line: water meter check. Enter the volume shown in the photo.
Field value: 99968.2 gal
